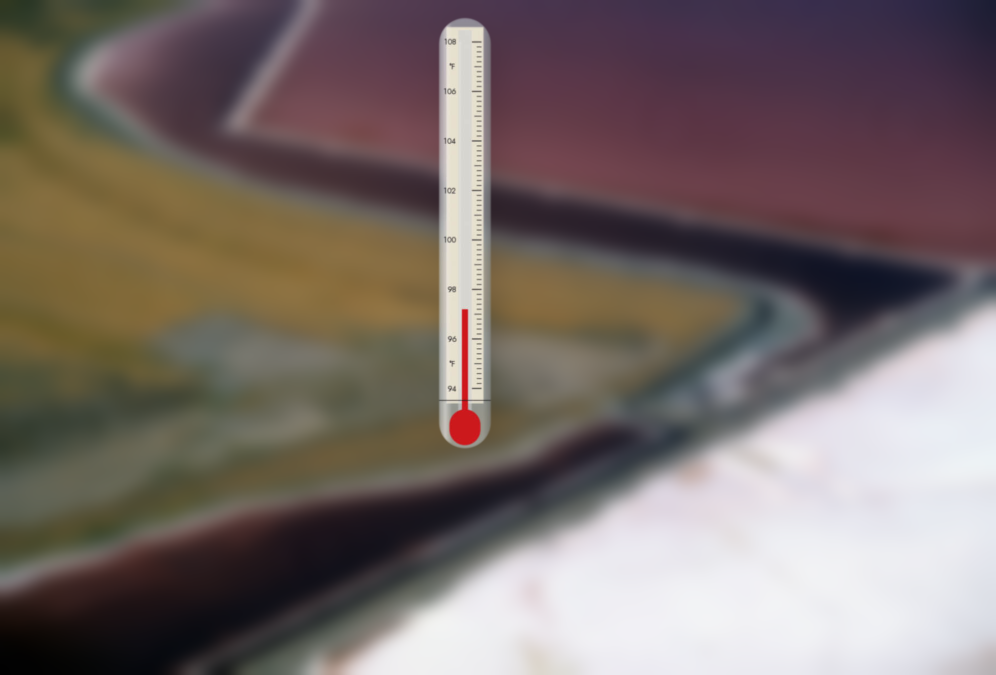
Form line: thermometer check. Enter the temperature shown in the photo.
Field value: 97.2 °F
